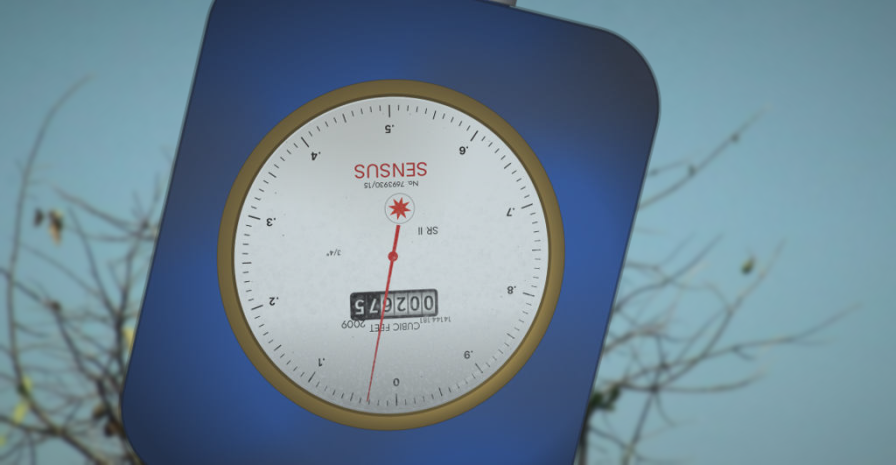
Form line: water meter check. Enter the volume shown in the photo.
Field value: 2675.03 ft³
